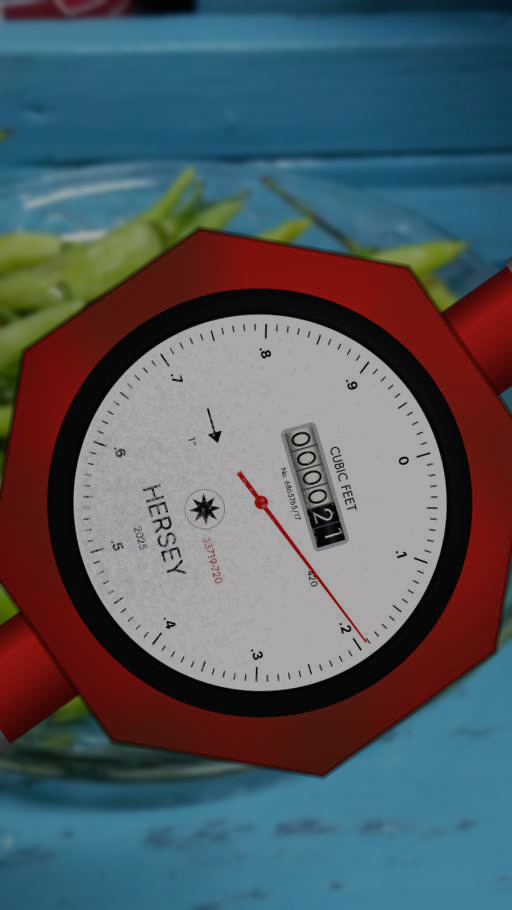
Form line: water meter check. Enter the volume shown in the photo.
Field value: 21.19 ft³
